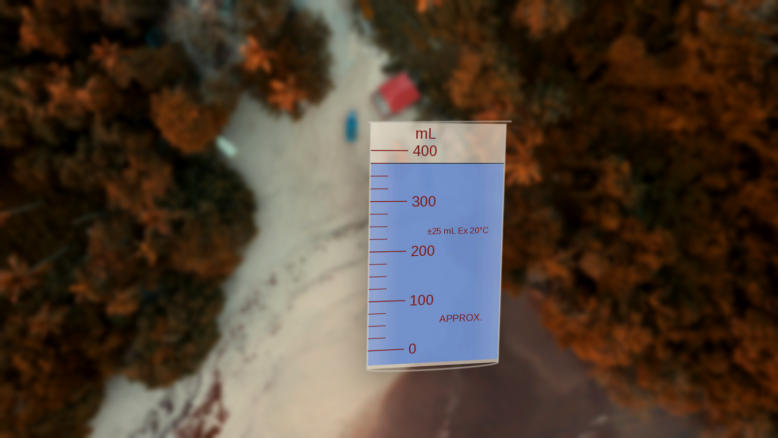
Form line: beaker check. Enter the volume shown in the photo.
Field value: 375 mL
